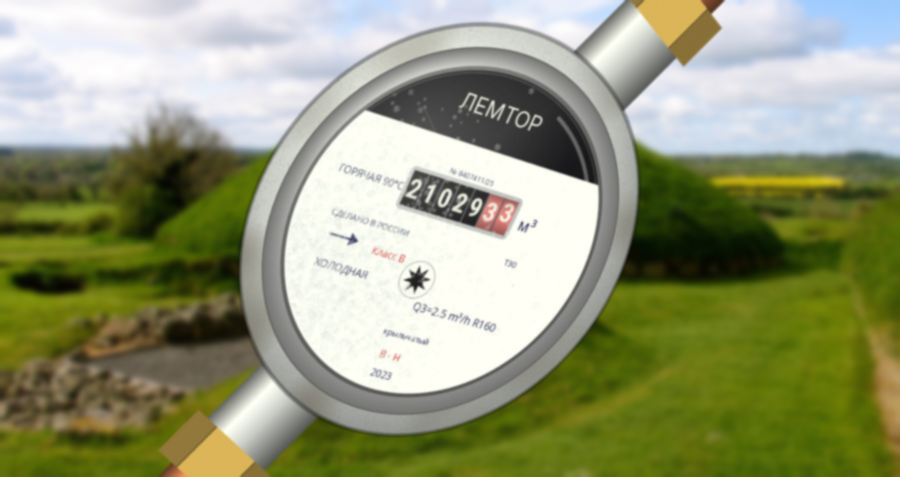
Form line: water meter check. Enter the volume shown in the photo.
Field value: 21029.33 m³
